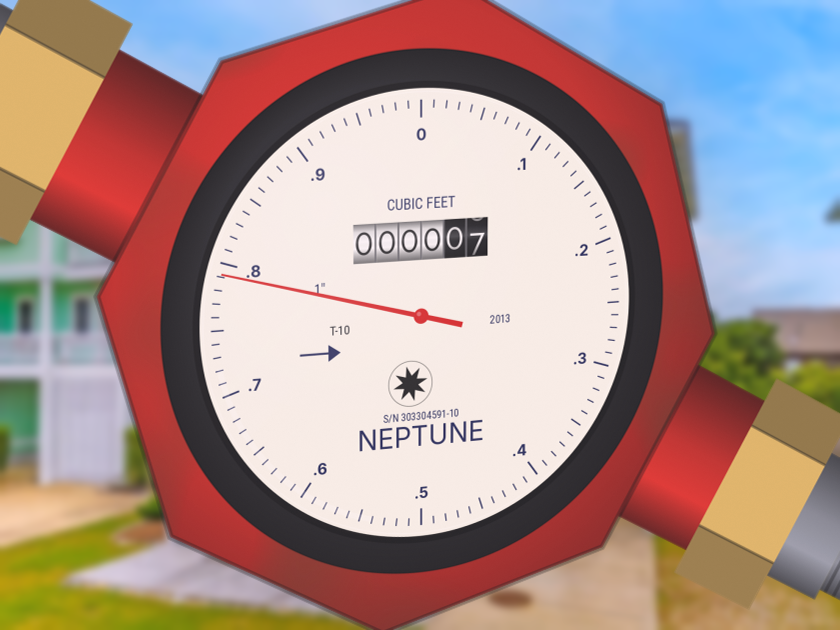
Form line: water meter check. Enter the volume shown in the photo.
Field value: 6.79 ft³
